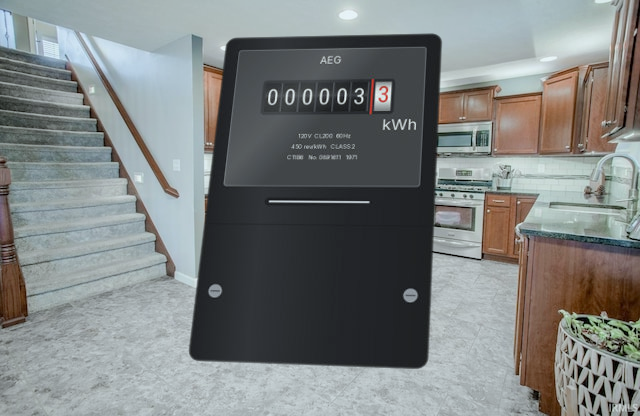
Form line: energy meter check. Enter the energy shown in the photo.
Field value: 3.3 kWh
